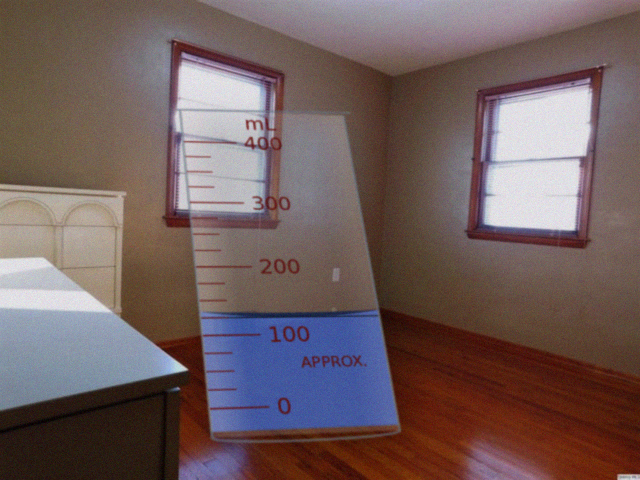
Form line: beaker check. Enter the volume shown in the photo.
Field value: 125 mL
